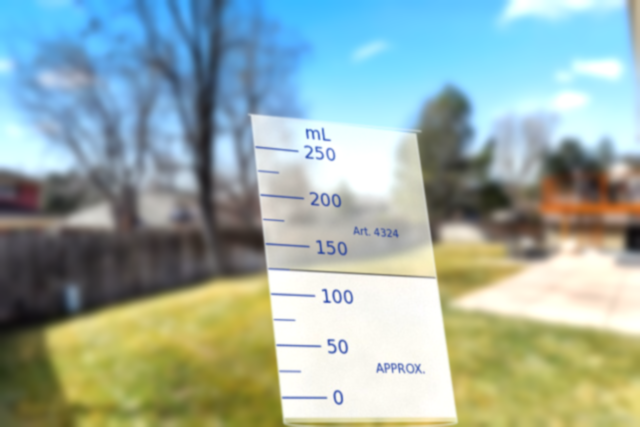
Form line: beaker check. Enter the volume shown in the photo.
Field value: 125 mL
